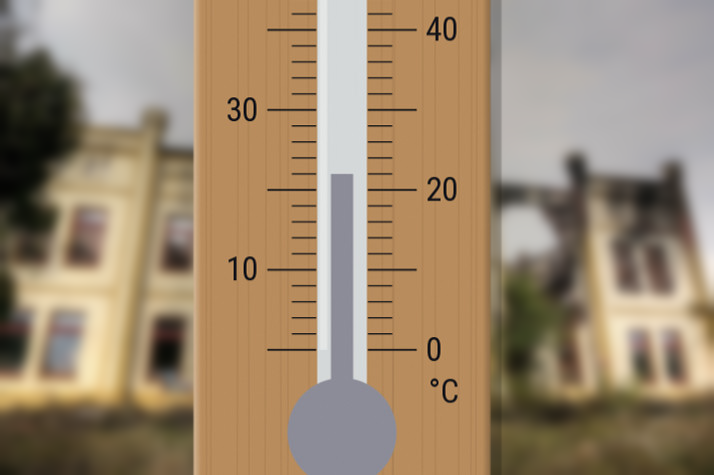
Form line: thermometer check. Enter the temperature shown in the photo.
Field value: 22 °C
